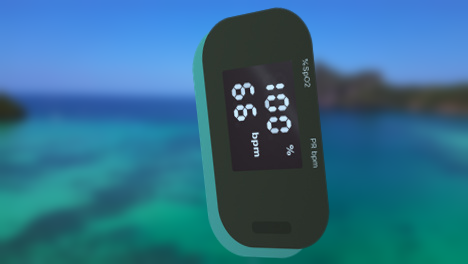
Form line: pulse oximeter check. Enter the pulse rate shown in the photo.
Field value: 66 bpm
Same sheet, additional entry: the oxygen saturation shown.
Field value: 100 %
